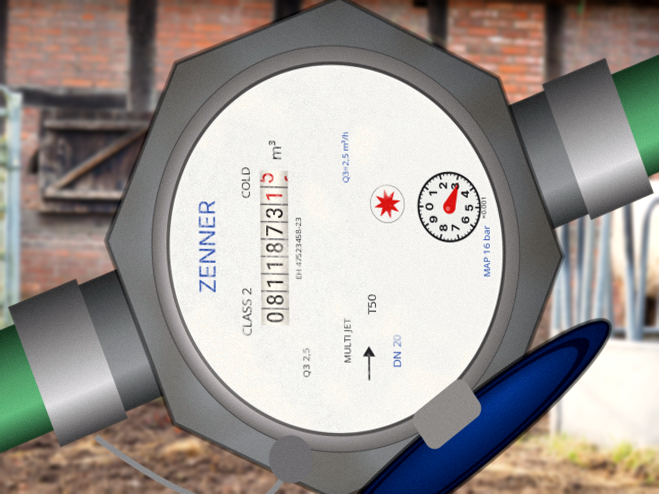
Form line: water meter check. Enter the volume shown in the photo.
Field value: 811873.153 m³
